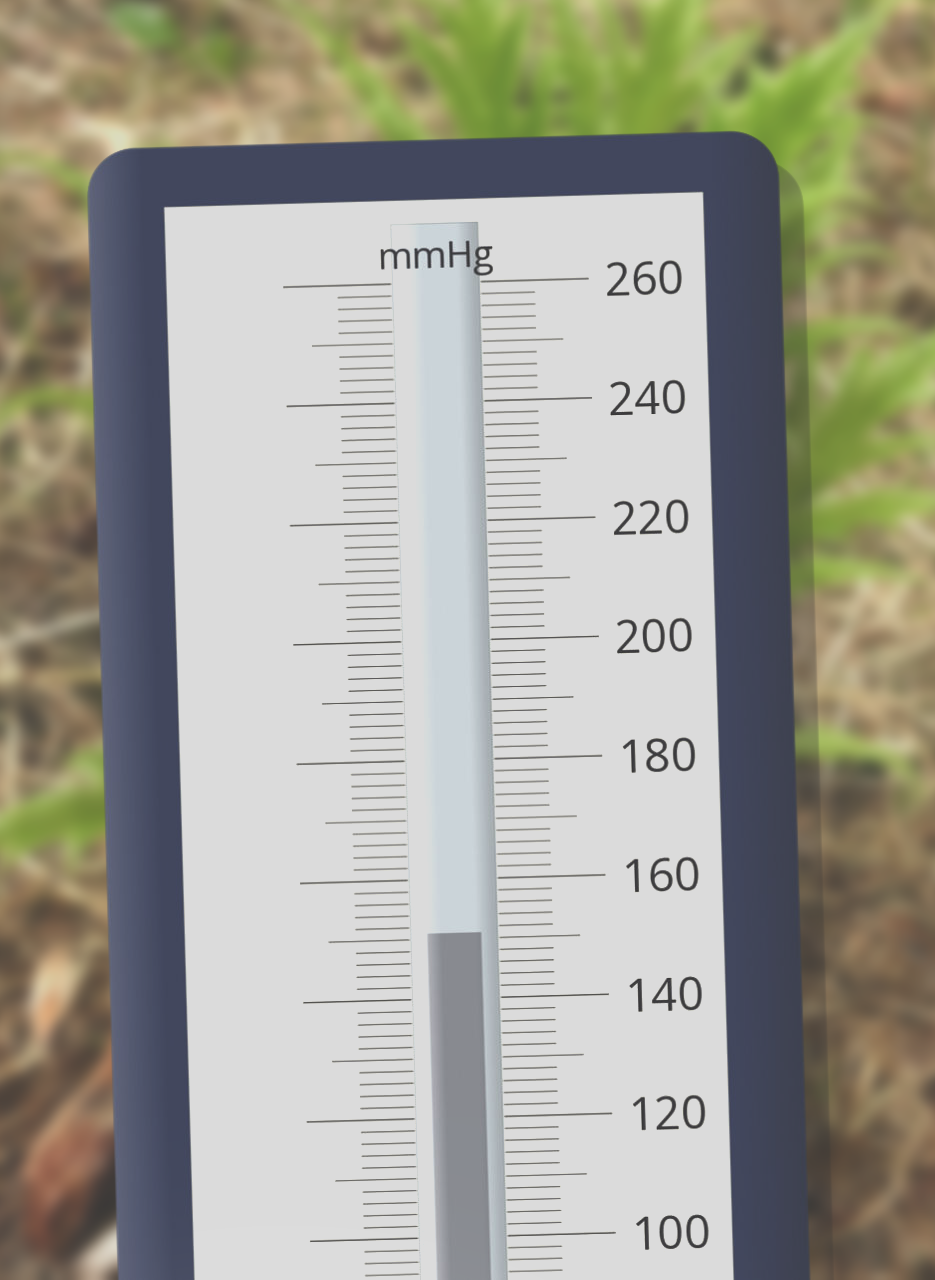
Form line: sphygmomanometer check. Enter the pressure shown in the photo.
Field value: 151 mmHg
